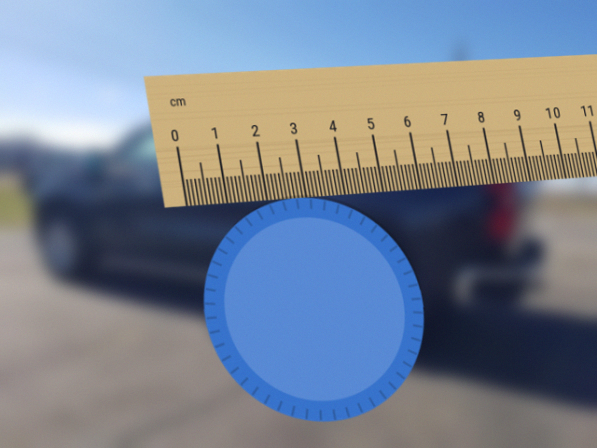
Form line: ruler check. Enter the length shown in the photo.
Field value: 5.5 cm
